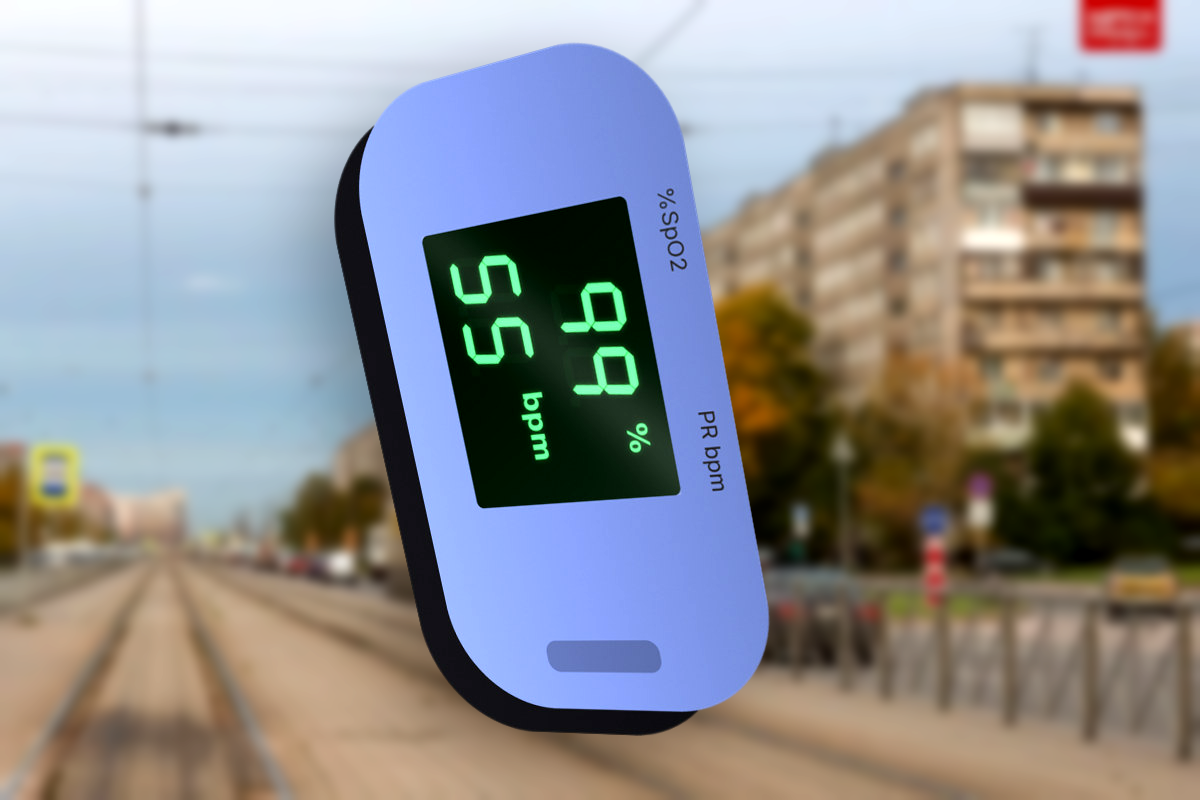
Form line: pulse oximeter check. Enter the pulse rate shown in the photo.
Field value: 55 bpm
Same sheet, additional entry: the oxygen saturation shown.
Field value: 99 %
